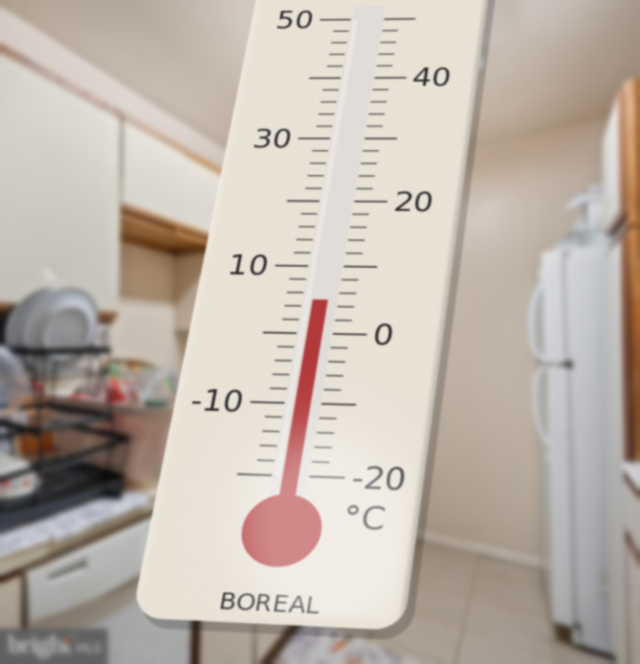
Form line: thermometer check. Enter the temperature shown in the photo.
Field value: 5 °C
